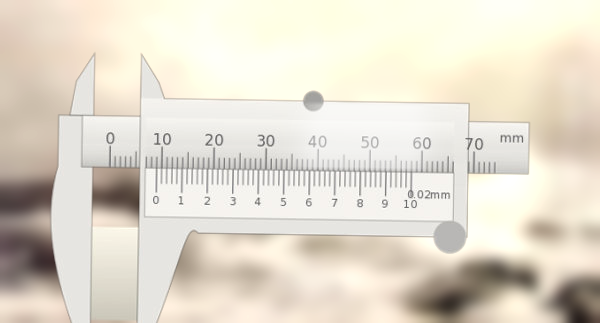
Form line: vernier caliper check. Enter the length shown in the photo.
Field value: 9.0 mm
